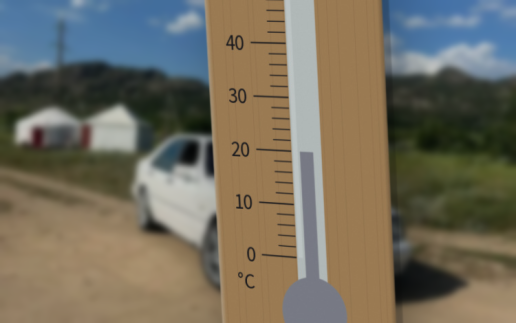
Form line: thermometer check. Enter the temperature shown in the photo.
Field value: 20 °C
